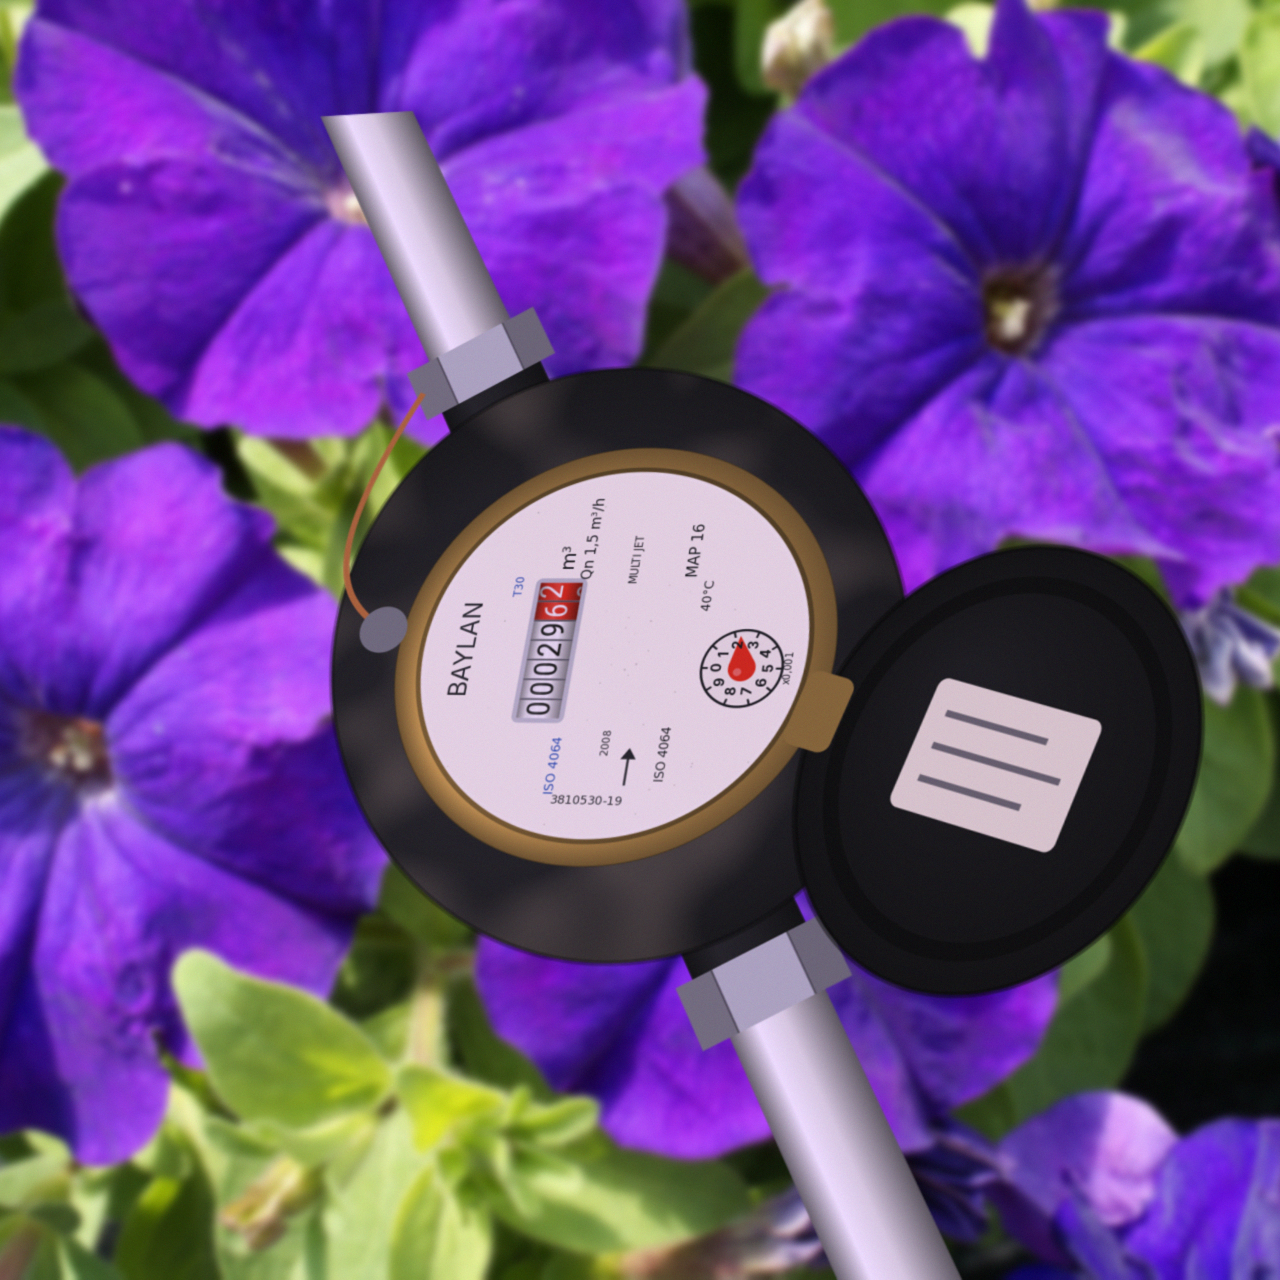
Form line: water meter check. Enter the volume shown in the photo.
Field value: 29.622 m³
